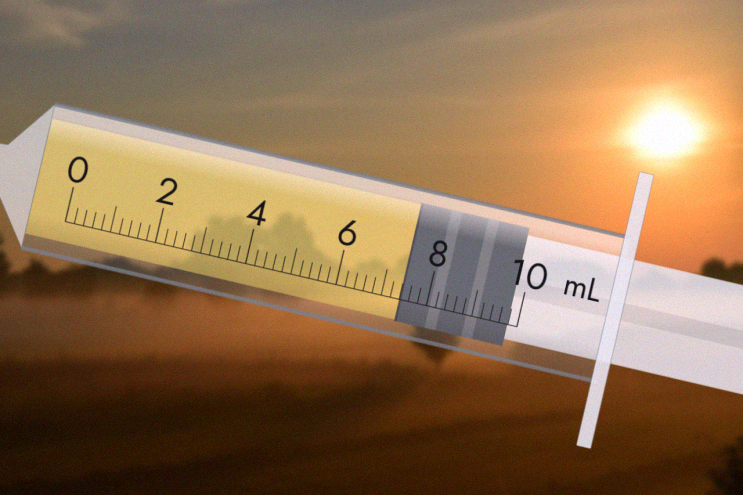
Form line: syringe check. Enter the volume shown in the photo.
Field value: 7.4 mL
